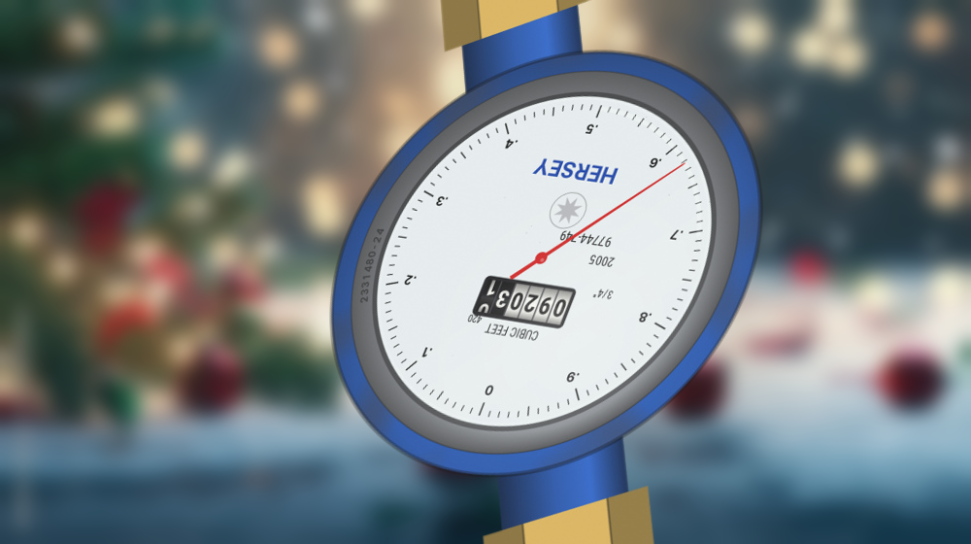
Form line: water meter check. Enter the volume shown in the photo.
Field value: 92030.62 ft³
